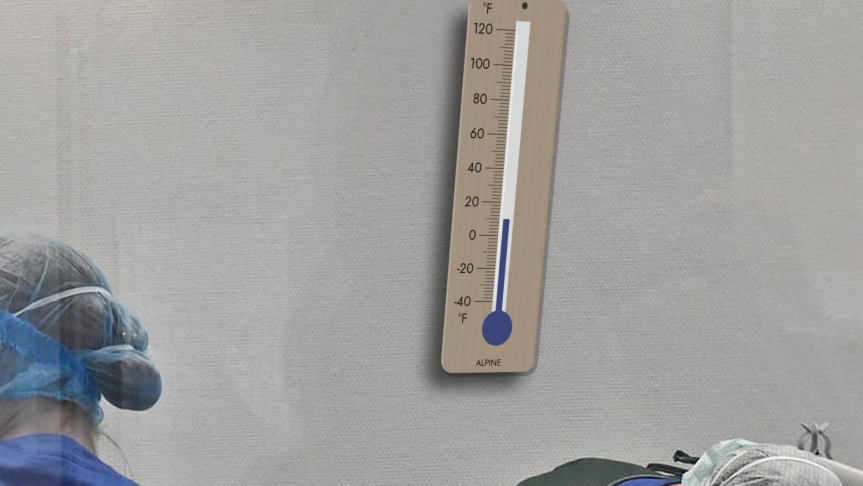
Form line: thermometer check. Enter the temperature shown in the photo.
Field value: 10 °F
